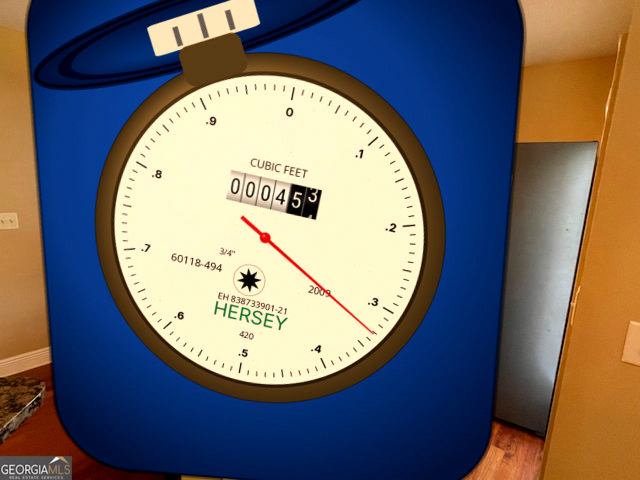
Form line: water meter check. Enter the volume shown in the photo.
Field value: 453.33 ft³
